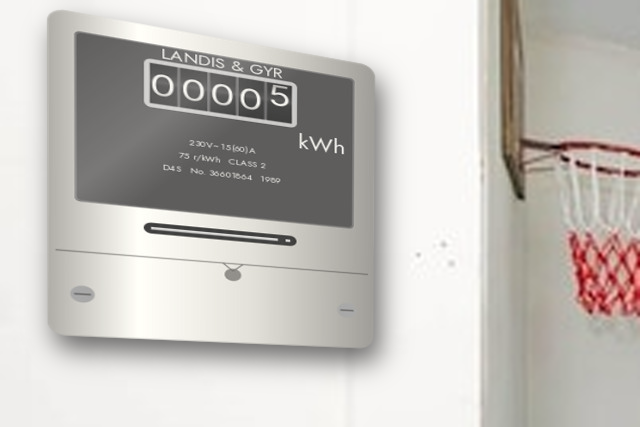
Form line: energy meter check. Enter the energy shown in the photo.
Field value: 5 kWh
